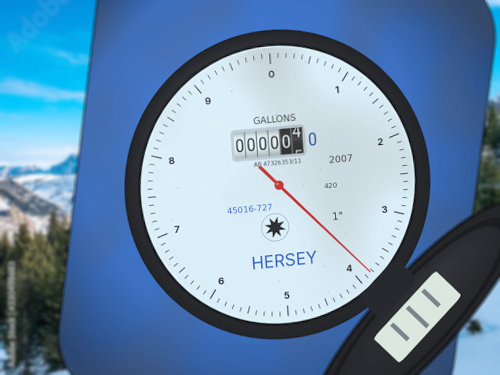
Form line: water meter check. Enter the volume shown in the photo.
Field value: 43.8 gal
